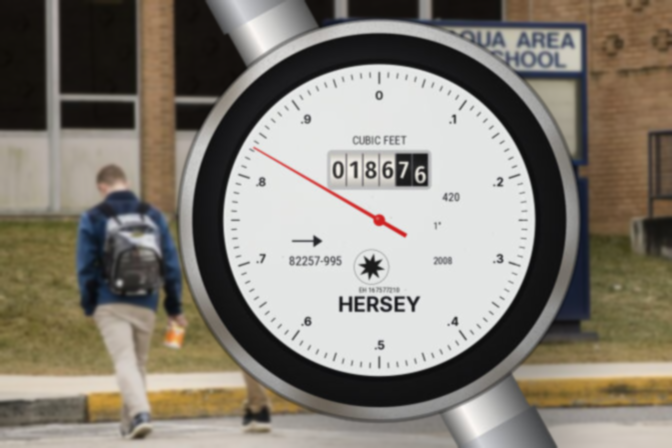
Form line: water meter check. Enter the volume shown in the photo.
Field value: 18675.83 ft³
